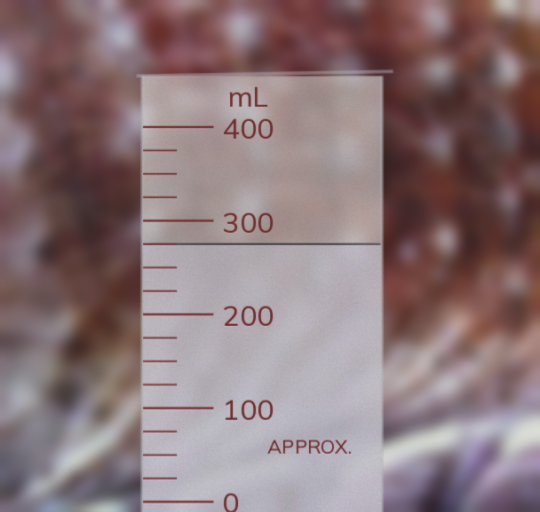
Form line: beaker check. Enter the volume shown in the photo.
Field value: 275 mL
